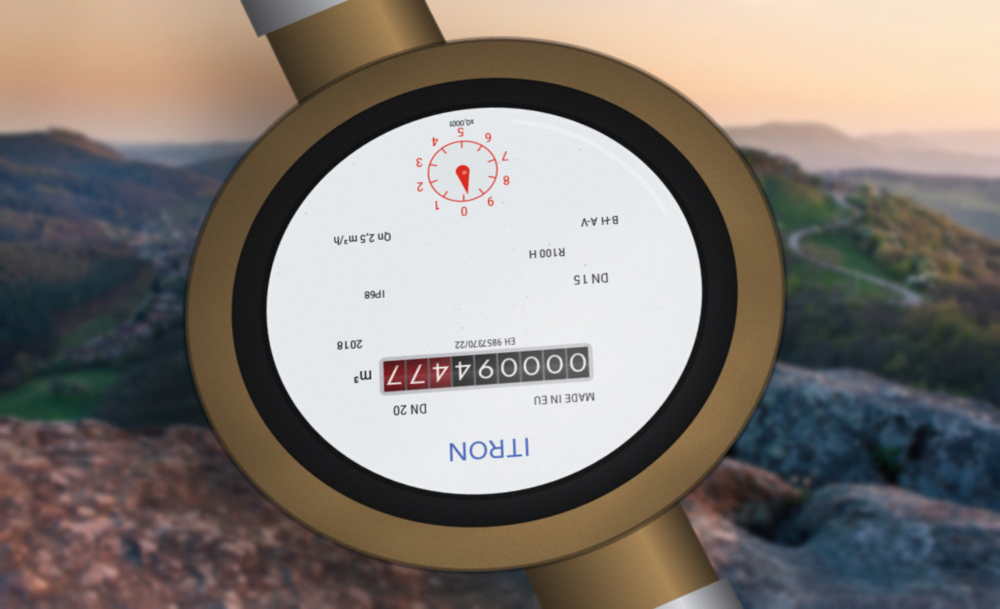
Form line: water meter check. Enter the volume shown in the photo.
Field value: 94.4769 m³
